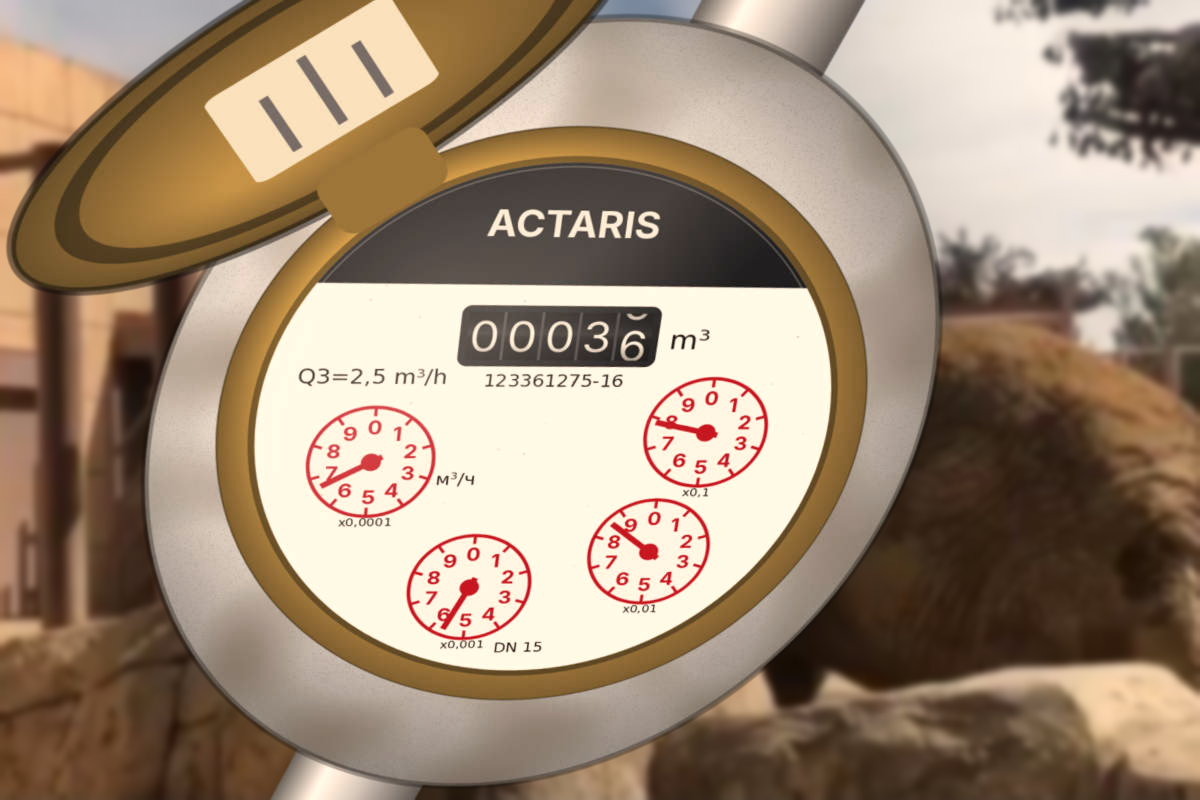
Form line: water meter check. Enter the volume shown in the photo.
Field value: 35.7856 m³
